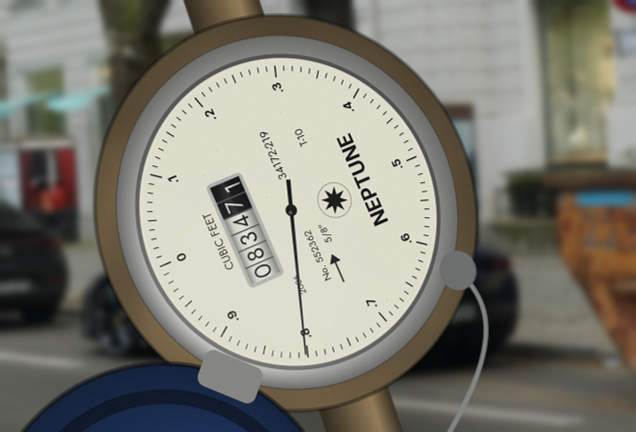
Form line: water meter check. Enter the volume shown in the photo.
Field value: 83470.80 ft³
